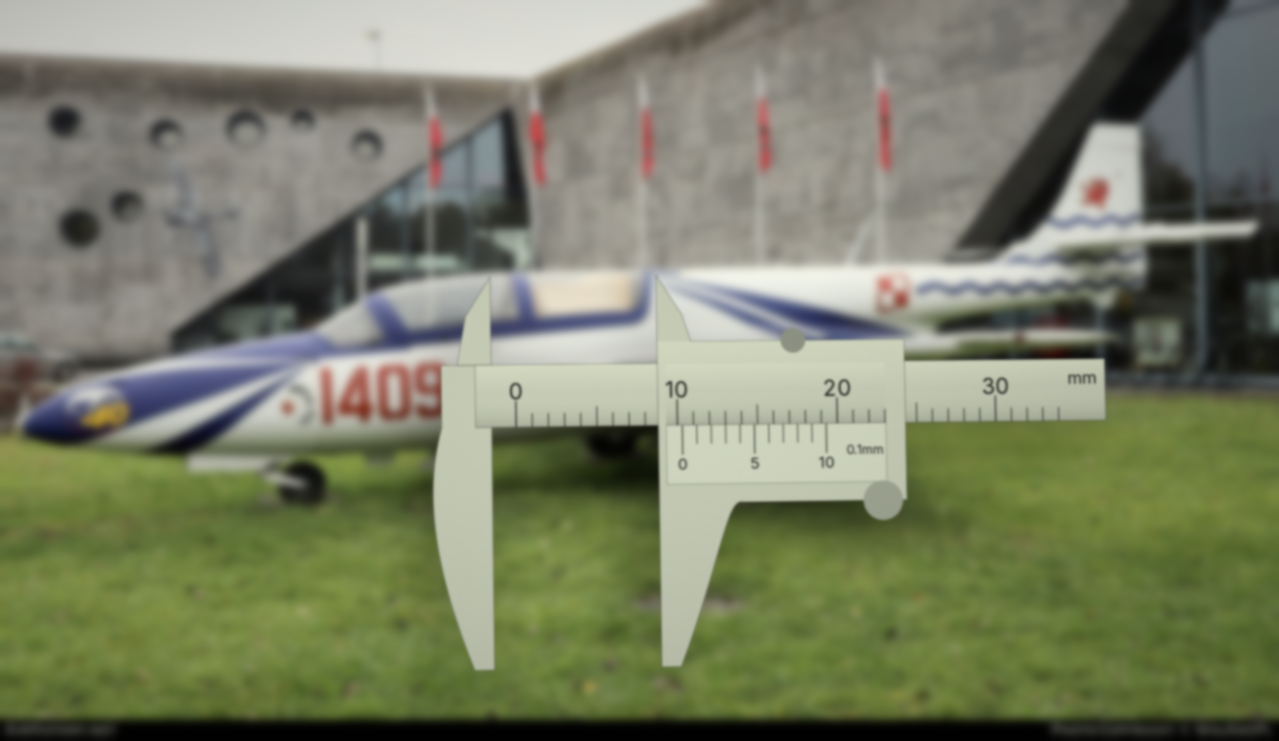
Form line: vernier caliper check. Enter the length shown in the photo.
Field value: 10.3 mm
